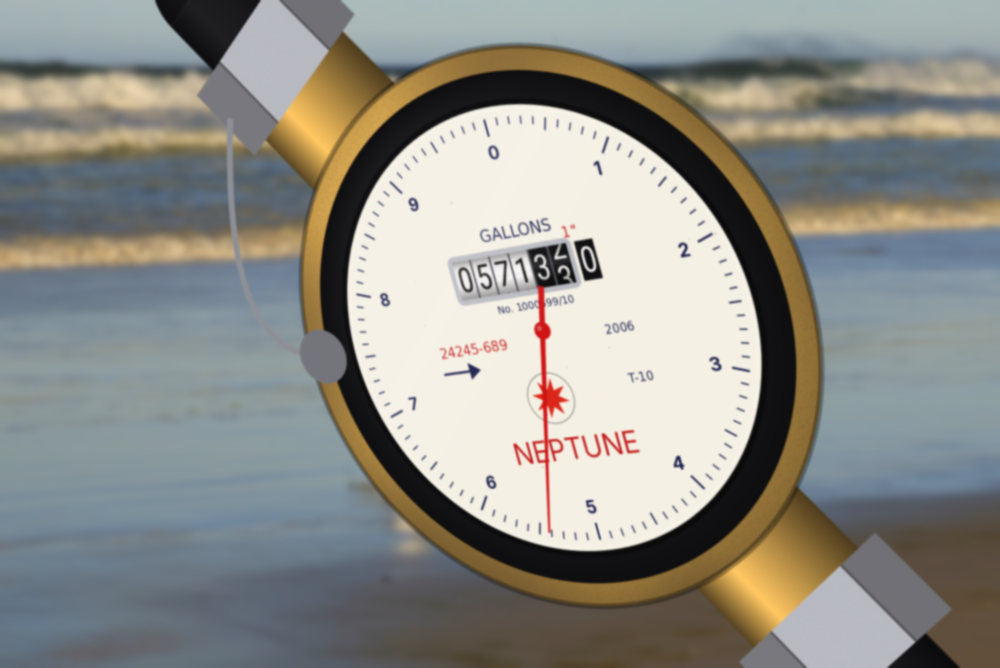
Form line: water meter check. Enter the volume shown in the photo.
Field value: 571325.4 gal
